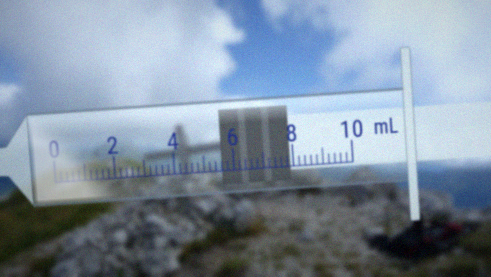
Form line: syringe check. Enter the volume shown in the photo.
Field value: 5.6 mL
